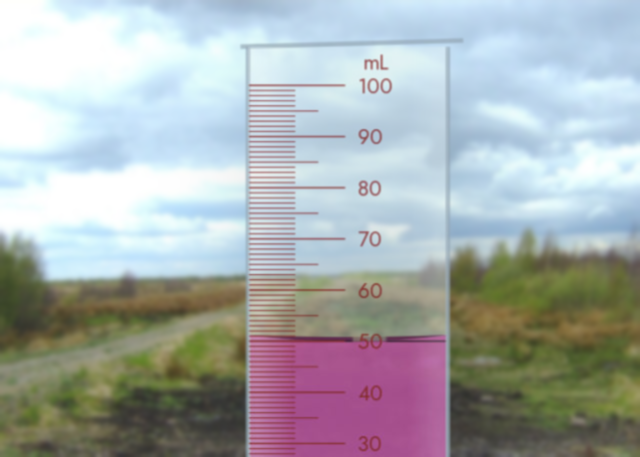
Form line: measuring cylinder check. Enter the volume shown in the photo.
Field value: 50 mL
